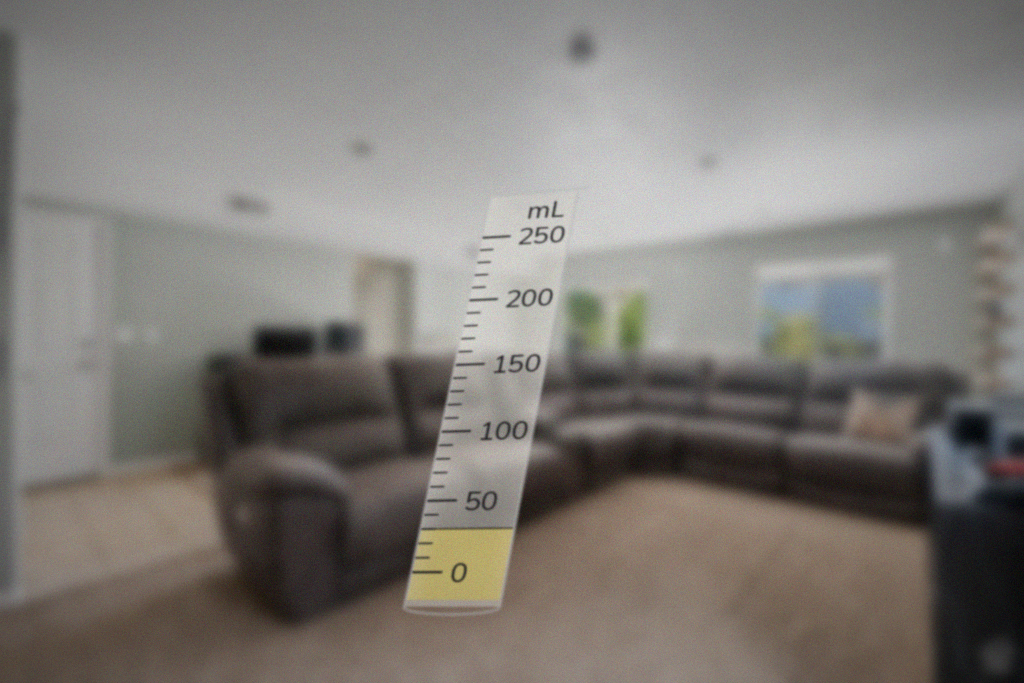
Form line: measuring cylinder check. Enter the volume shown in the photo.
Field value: 30 mL
